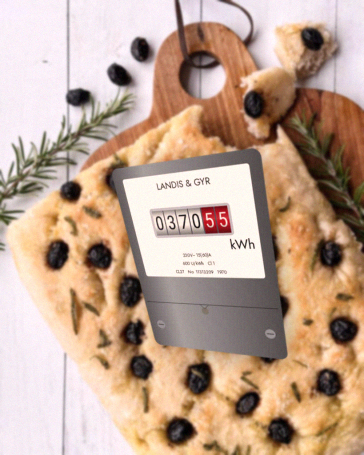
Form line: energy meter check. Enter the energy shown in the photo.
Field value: 370.55 kWh
